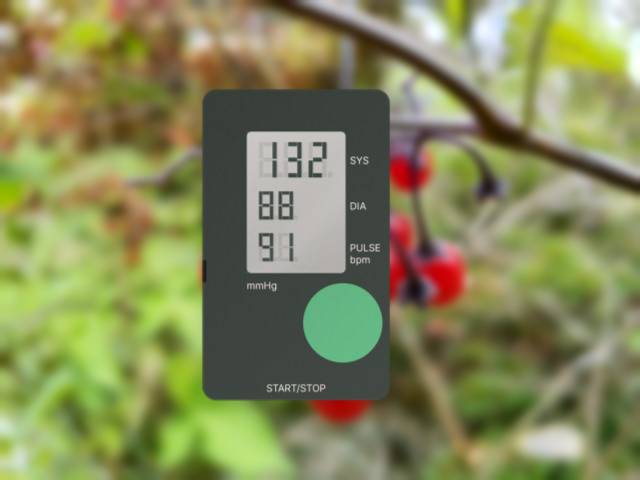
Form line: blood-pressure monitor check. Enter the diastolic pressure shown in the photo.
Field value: 88 mmHg
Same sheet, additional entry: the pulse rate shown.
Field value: 91 bpm
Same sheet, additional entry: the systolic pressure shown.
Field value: 132 mmHg
